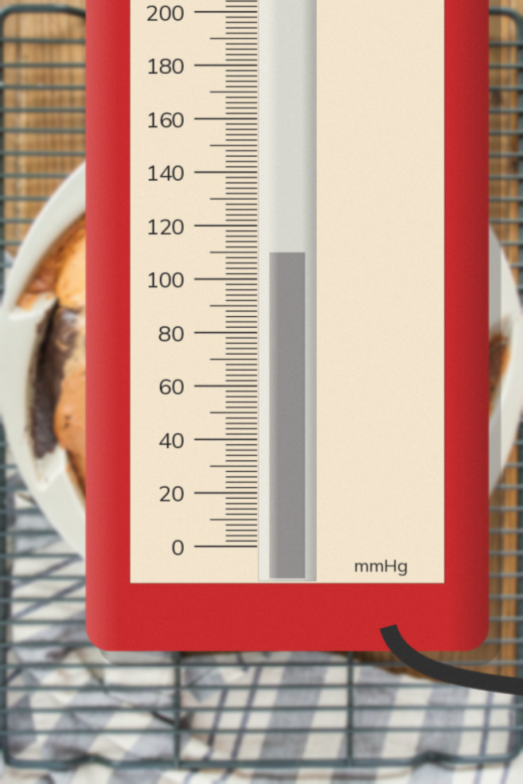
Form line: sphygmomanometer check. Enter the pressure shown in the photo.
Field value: 110 mmHg
